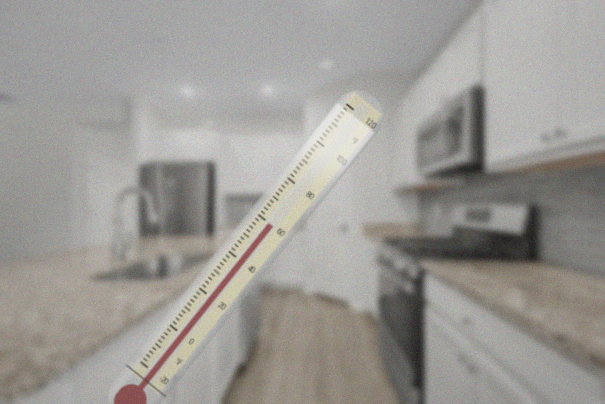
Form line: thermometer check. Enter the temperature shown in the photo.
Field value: 60 °F
